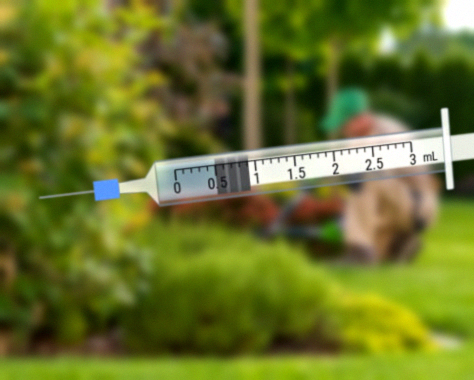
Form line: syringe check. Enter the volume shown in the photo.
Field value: 0.5 mL
